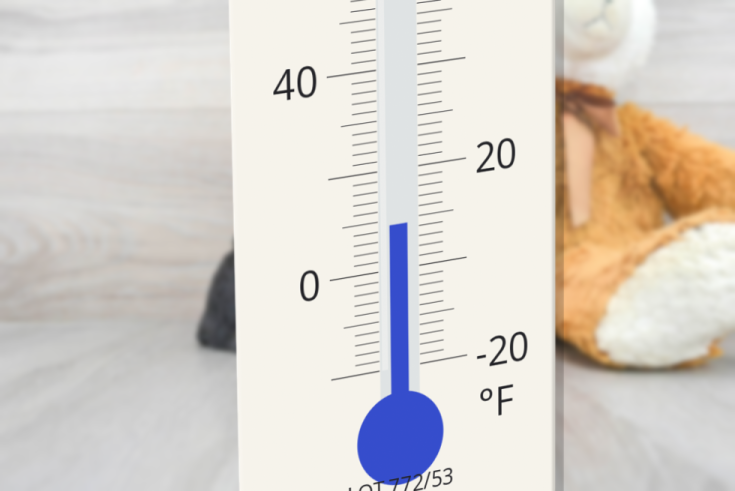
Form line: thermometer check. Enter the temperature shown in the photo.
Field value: 9 °F
